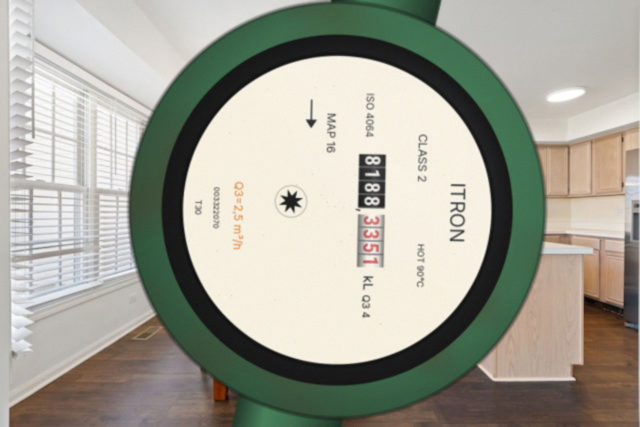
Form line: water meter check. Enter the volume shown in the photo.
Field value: 8188.3351 kL
